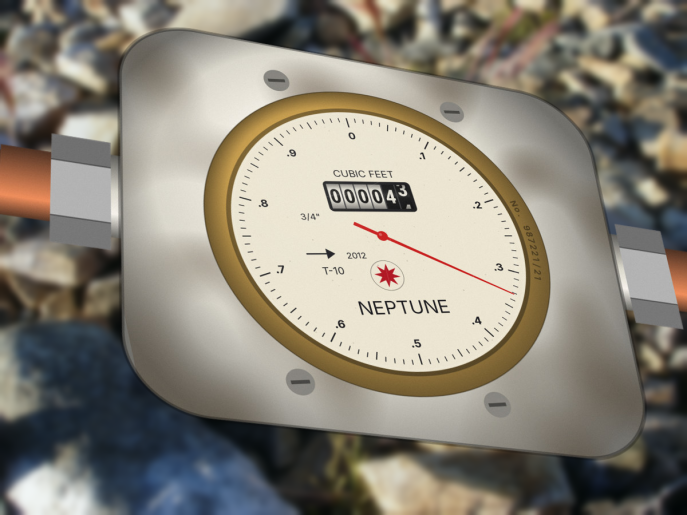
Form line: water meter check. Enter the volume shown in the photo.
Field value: 43.33 ft³
